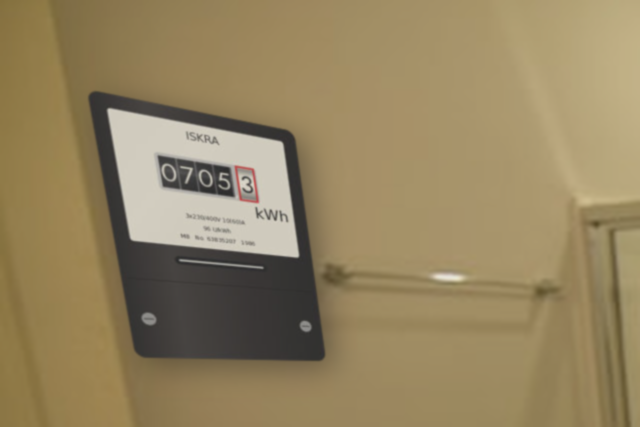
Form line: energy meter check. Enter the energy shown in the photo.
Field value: 705.3 kWh
